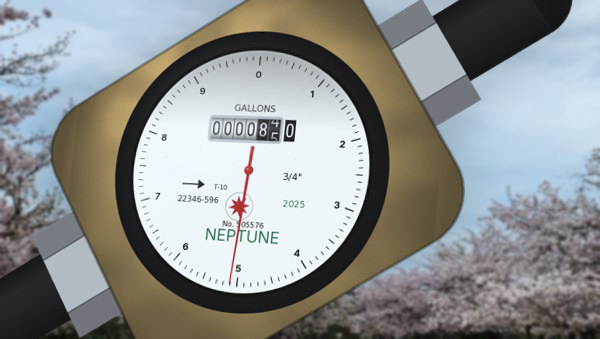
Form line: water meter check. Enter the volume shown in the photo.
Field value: 845.1 gal
